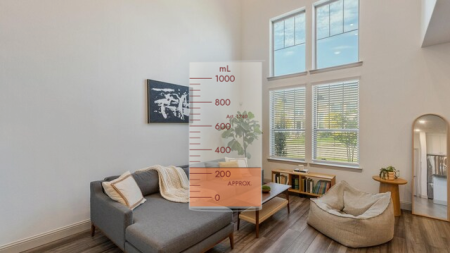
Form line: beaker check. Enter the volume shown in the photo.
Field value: 250 mL
